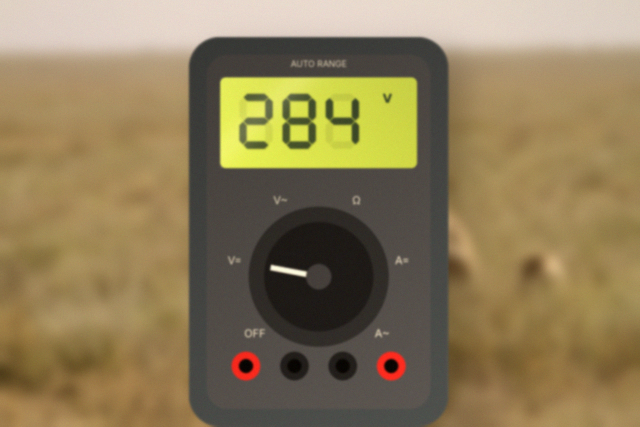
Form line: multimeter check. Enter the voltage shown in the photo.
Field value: 284 V
